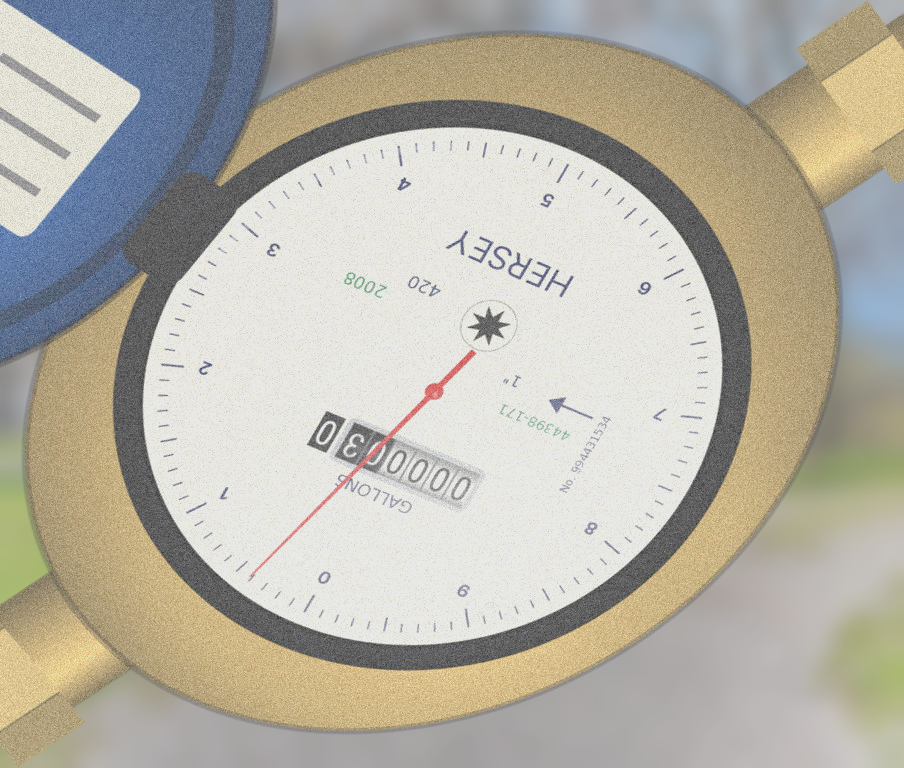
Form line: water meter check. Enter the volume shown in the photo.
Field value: 30.4 gal
